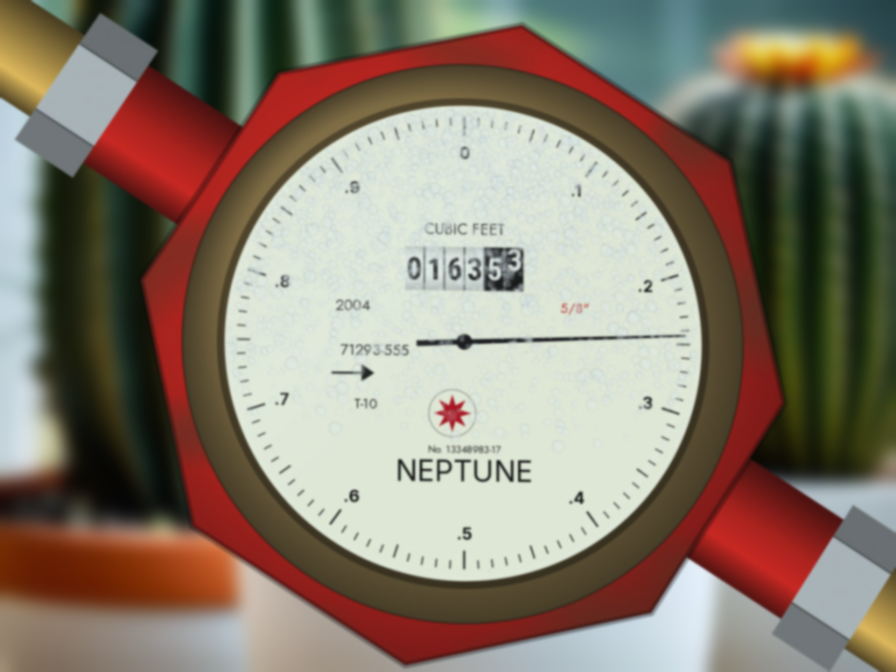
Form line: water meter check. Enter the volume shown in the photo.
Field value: 16353.24 ft³
